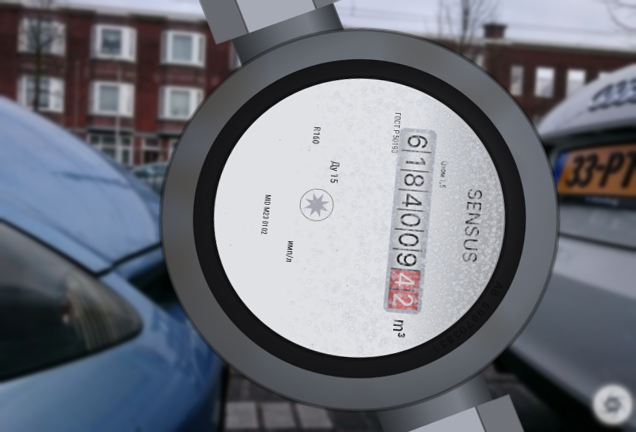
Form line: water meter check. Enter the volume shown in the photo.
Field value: 6184009.42 m³
